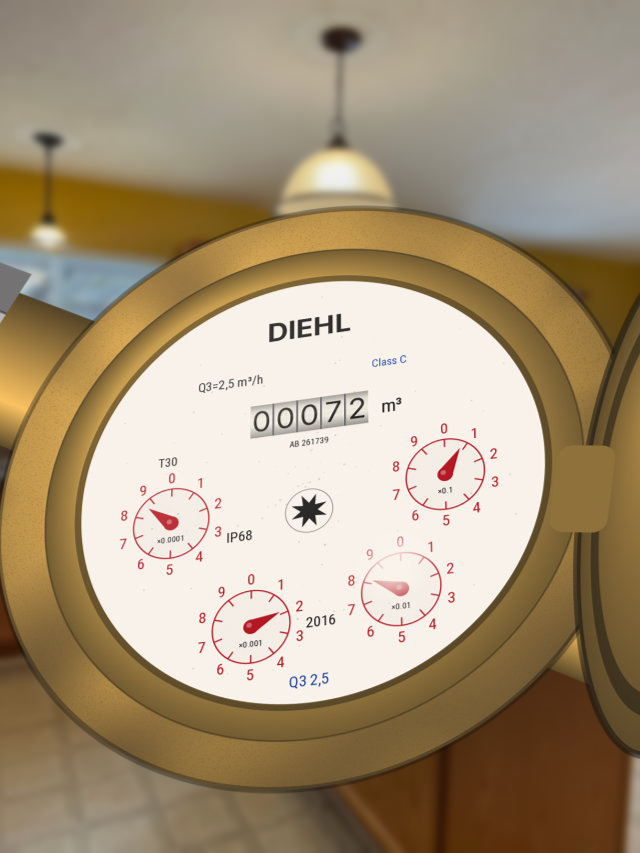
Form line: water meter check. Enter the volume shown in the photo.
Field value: 72.0818 m³
